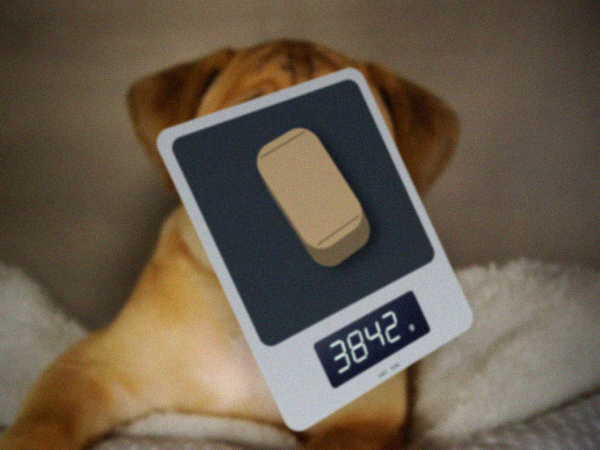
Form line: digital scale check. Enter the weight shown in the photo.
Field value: 3842 g
